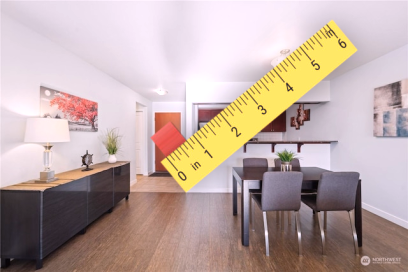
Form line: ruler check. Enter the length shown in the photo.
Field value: 0.75 in
